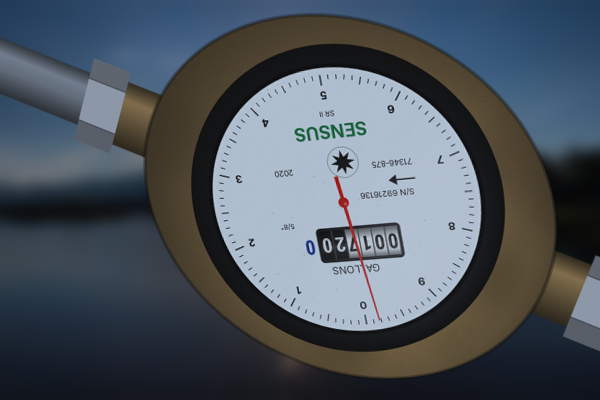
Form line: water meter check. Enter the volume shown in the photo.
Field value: 17199.8 gal
